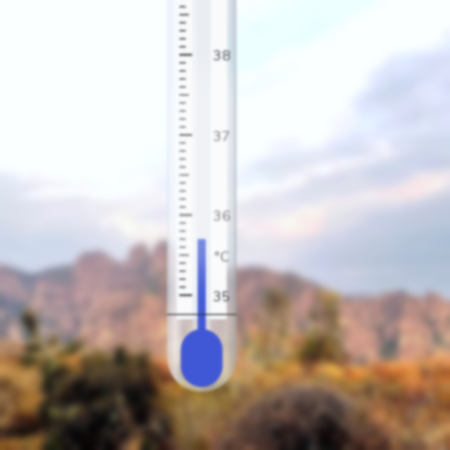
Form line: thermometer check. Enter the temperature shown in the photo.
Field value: 35.7 °C
